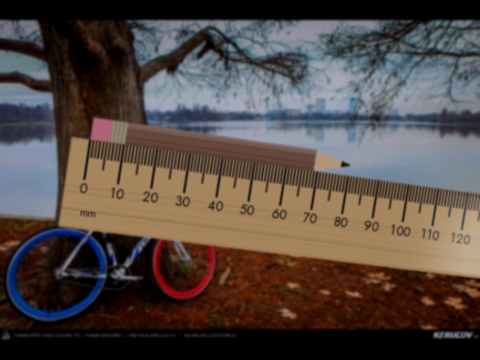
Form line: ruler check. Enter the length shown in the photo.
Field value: 80 mm
